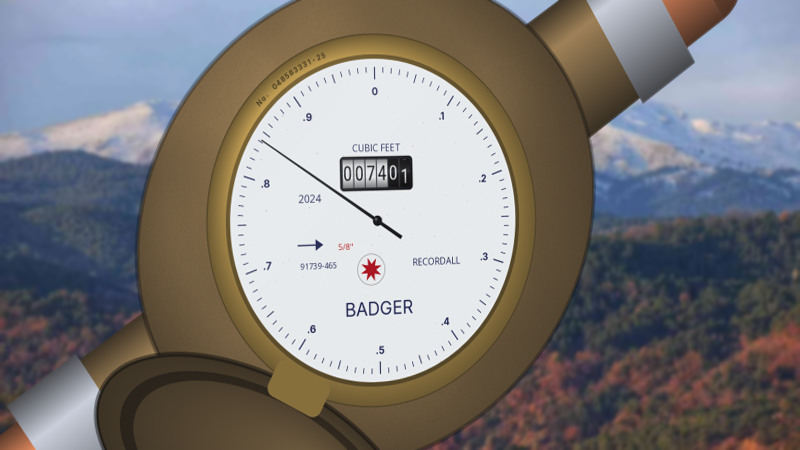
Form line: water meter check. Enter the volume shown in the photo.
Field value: 7400.84 ft³
